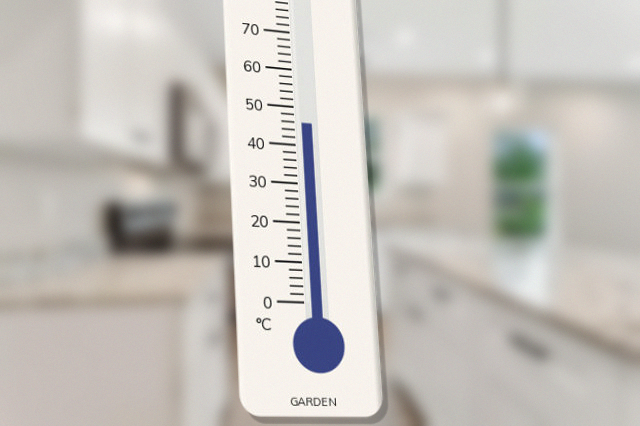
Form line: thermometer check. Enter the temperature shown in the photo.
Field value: 46 °C
